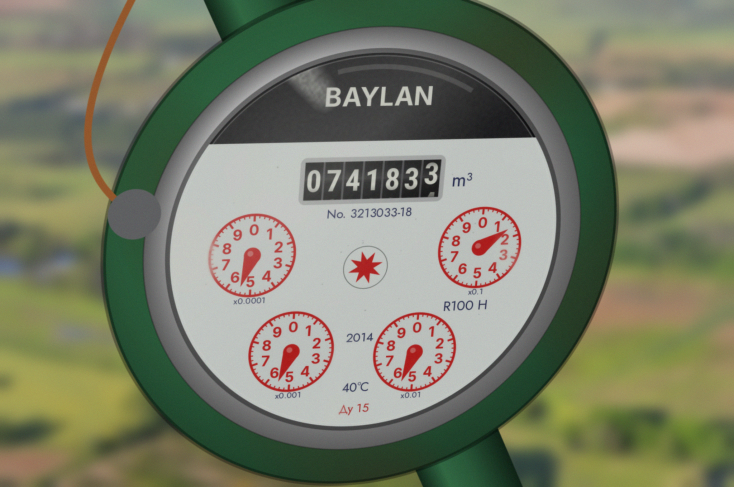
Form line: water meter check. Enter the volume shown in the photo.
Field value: 741833.1555 m³
